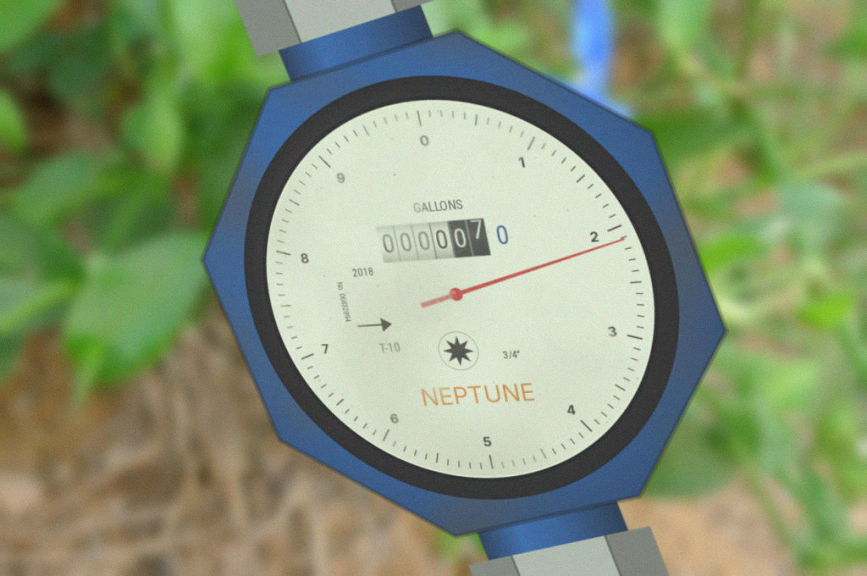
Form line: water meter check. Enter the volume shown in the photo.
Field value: 72.1 gal
